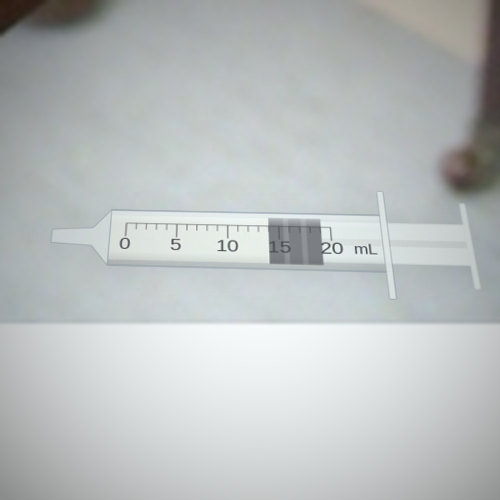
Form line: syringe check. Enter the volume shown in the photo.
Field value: 14 mL
